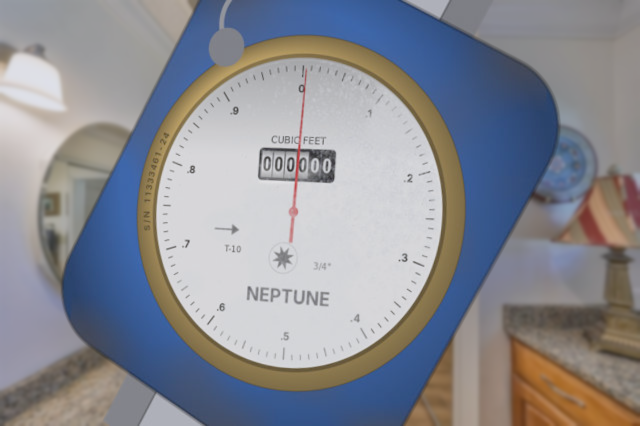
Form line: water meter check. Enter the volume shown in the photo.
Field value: 0.00 ft³
